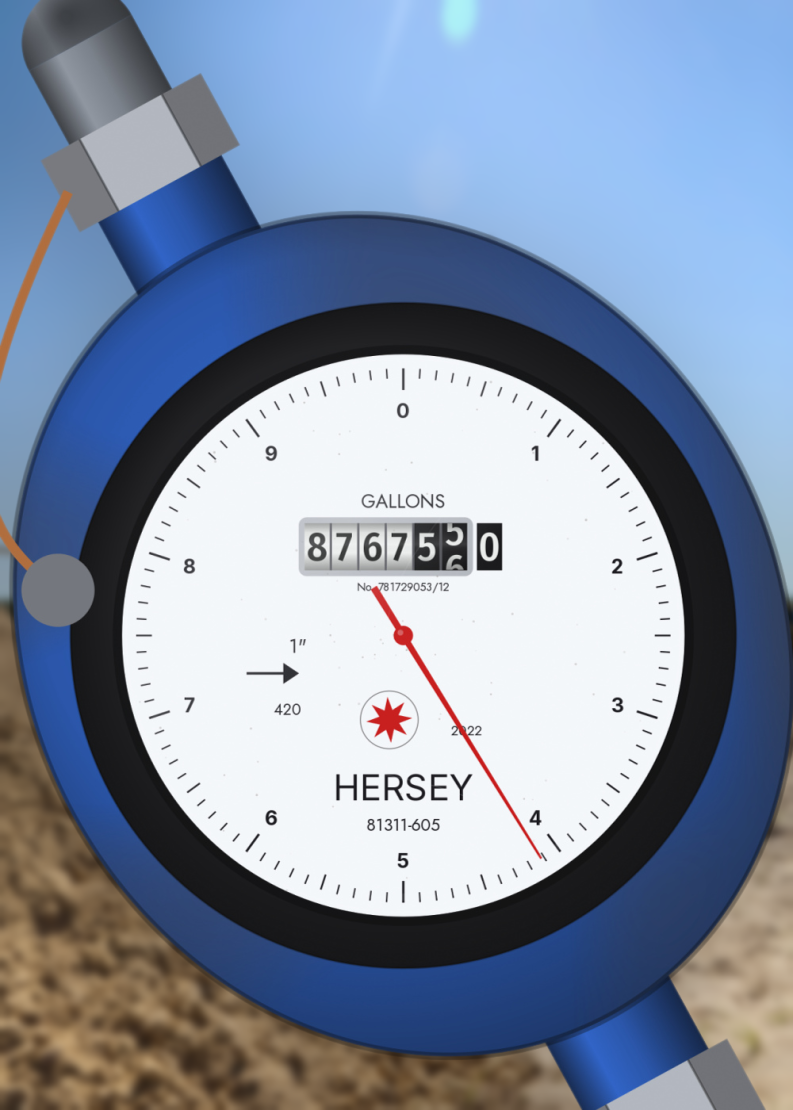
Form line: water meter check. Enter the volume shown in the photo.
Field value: 8767554.1 gal
